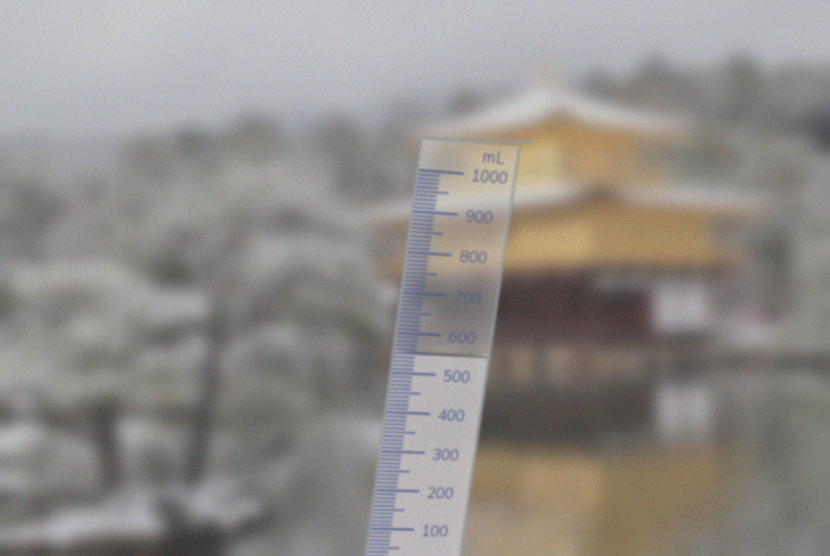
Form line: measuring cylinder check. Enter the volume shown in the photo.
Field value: 550 mL
